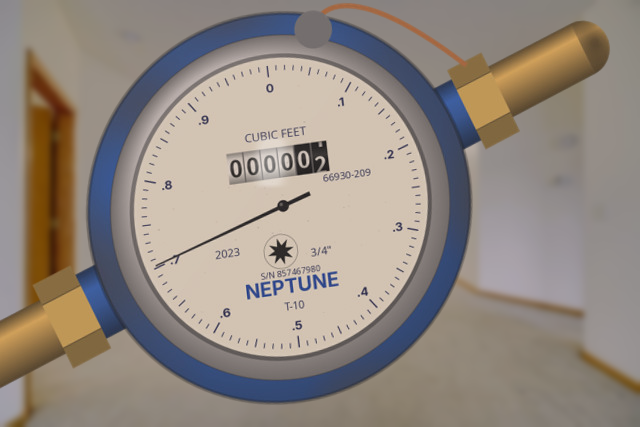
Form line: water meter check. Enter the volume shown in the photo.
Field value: 1.70 ft³
